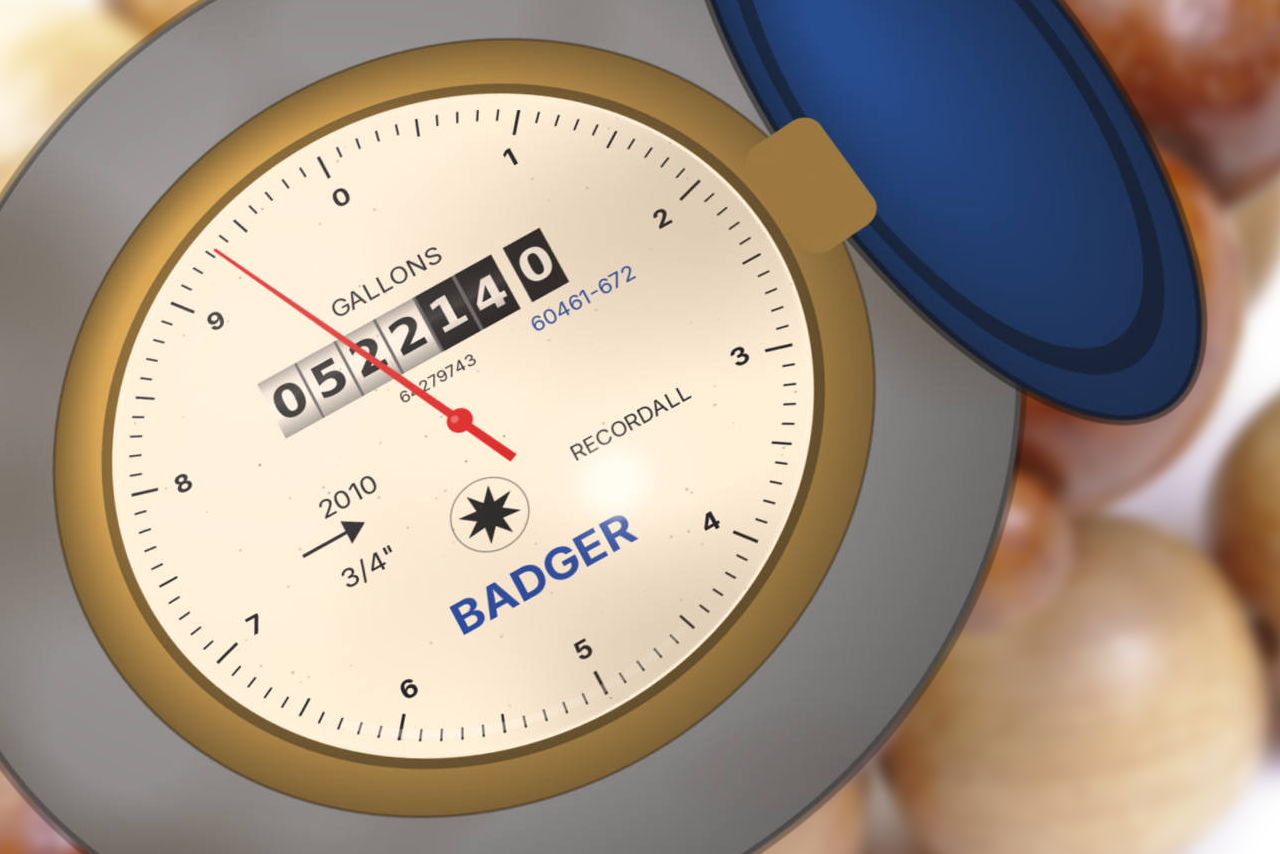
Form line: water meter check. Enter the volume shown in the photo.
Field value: 522139.3 gal
